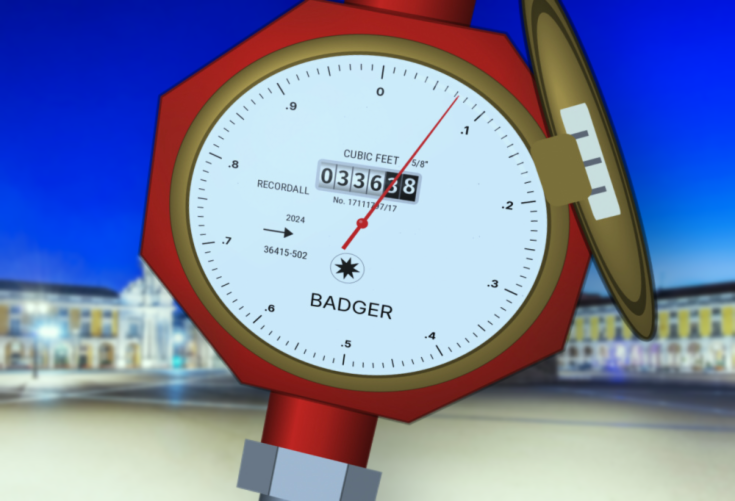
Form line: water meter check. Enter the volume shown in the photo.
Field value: 33638.07 ft³
